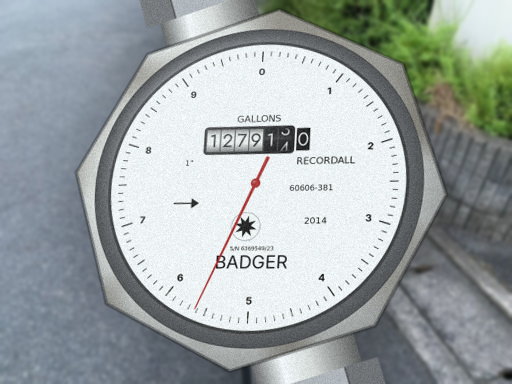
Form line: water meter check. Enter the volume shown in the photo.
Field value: 1279135.6 gal
